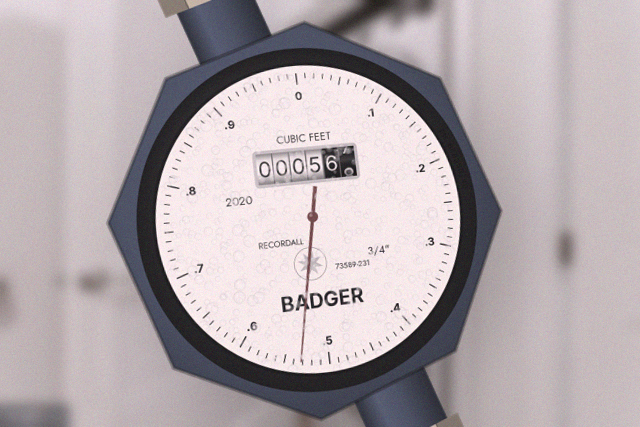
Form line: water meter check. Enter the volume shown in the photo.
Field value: 567.53 ft³
